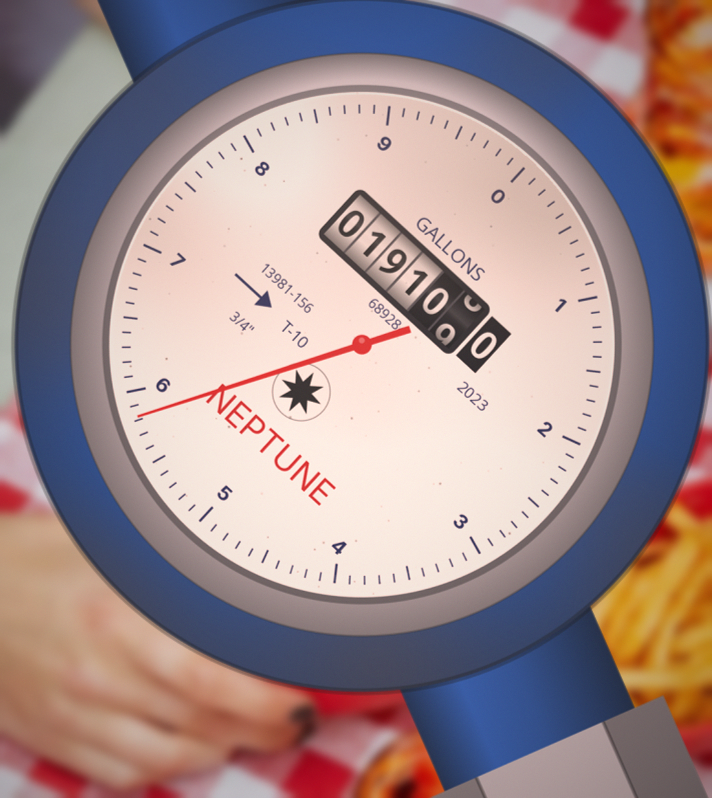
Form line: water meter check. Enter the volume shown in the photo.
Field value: 191085.8 gal
